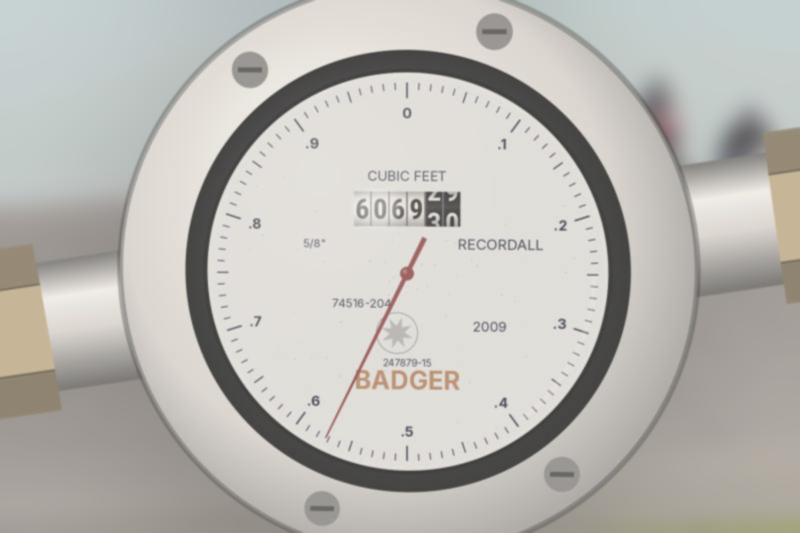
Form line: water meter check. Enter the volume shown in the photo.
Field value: 606929.57 ft³
